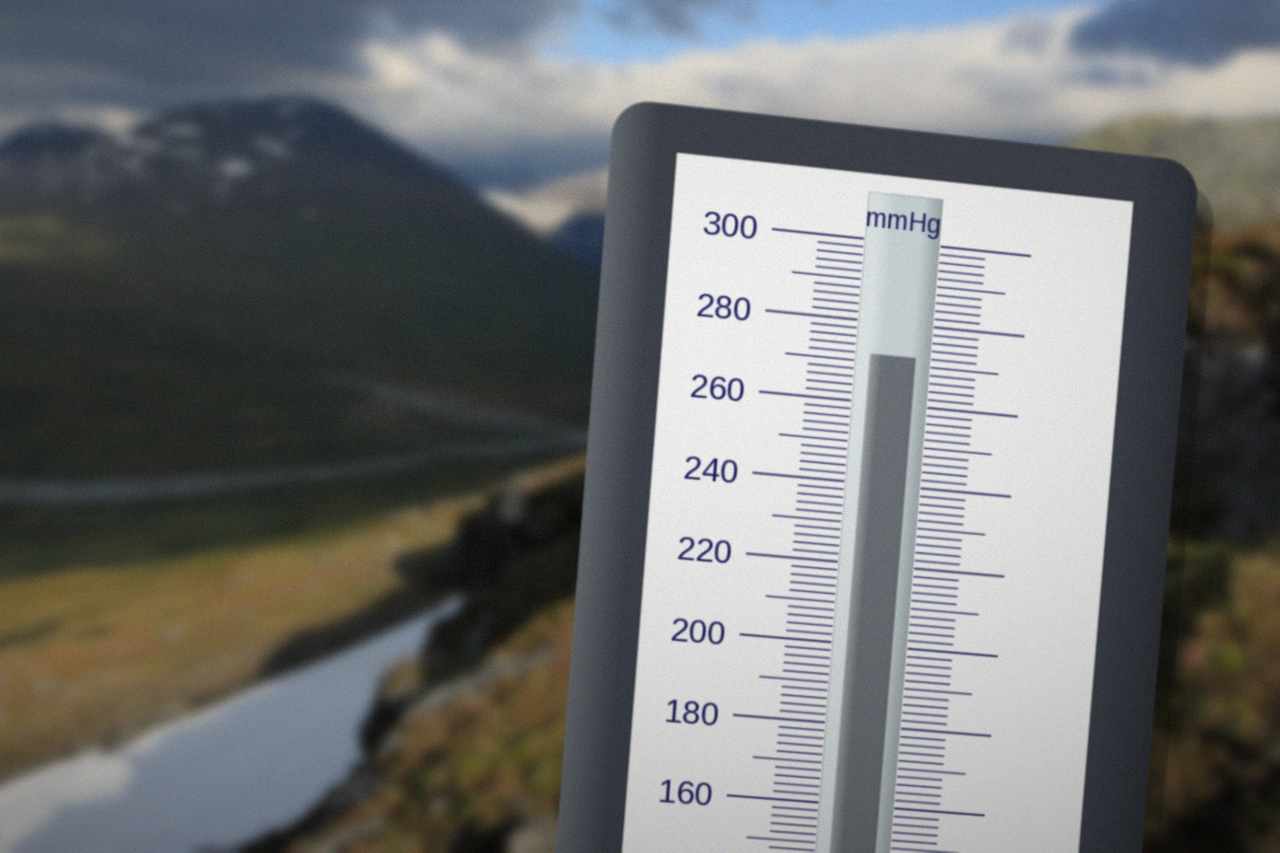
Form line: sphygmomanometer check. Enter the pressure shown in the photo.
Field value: 272 mmHg
